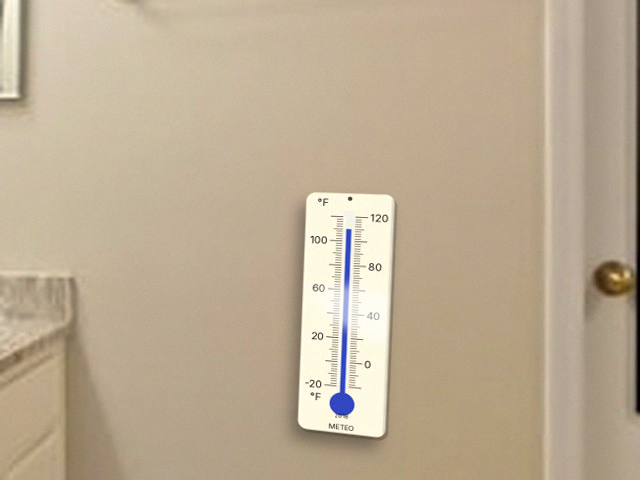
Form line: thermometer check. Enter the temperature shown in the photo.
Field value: 110 °F
